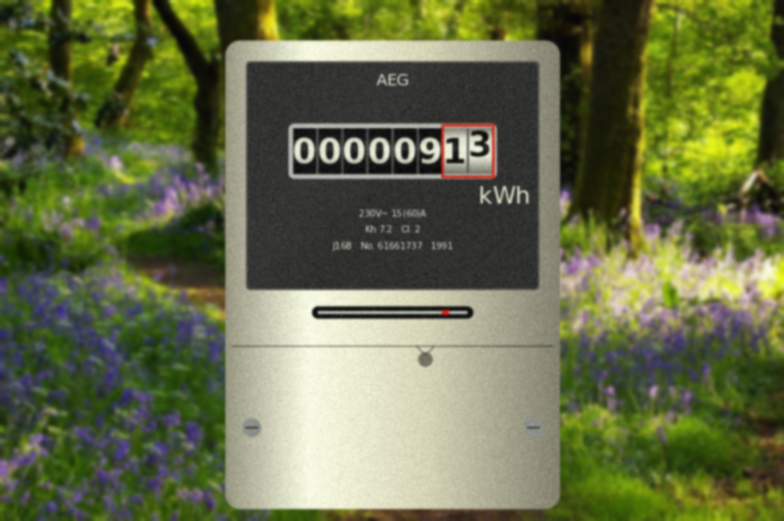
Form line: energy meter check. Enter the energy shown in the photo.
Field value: 9.13 kWh
